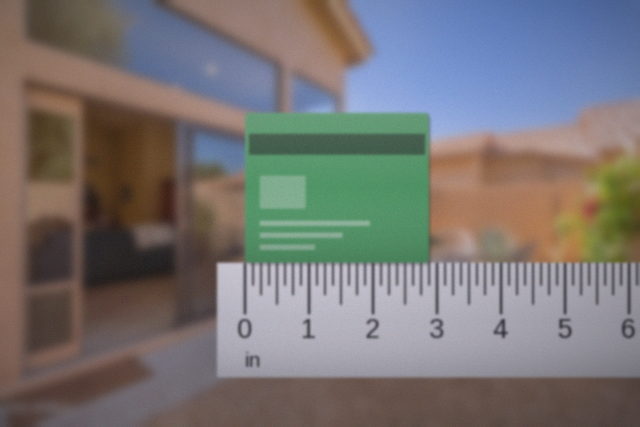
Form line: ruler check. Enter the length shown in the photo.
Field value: 2.875 in
